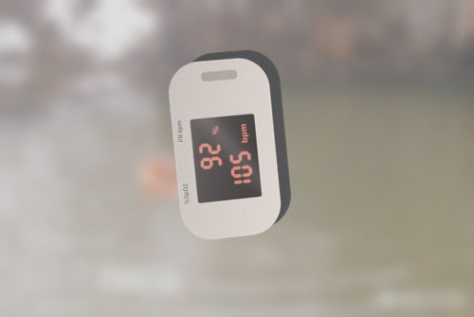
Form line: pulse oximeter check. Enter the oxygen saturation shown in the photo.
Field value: 92 %
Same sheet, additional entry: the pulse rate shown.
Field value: 105 bpm
